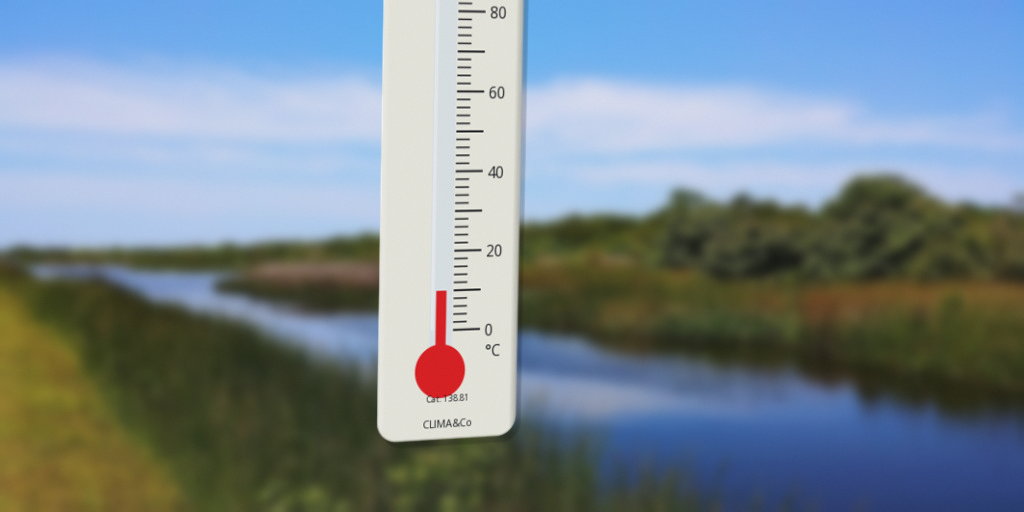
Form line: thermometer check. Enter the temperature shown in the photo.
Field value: 10 °C
